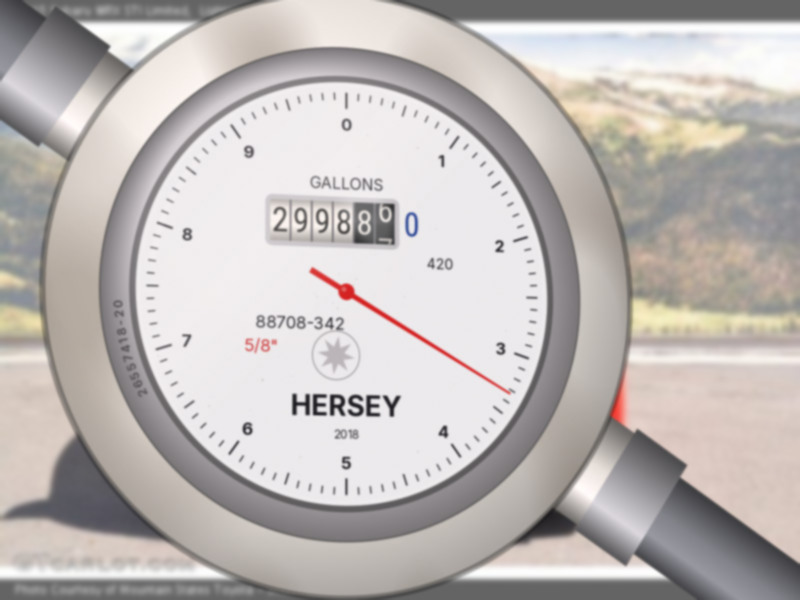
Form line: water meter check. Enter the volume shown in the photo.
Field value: 2998863.3 gal
